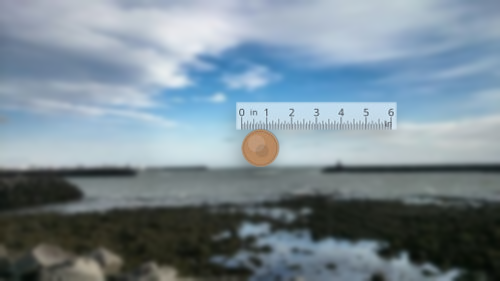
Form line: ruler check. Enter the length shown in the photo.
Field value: 1.5 in
